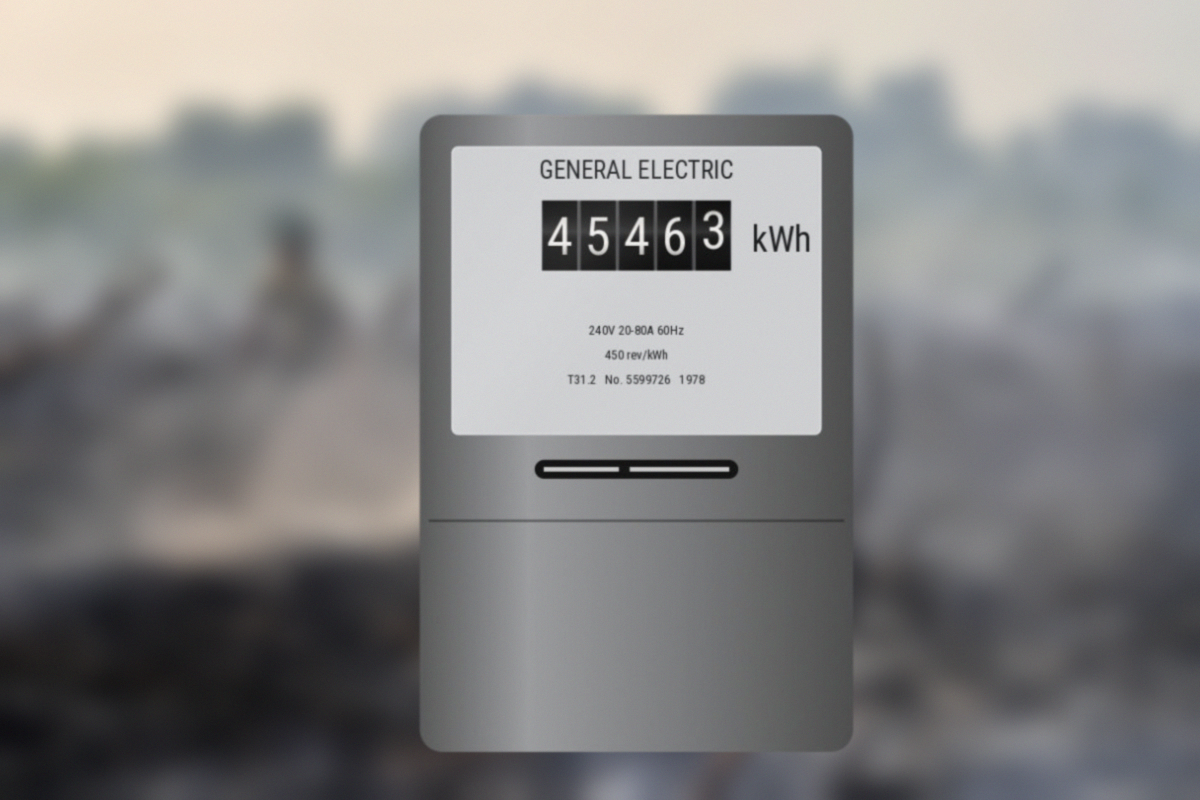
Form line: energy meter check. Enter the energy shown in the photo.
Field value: 45463 kWh
